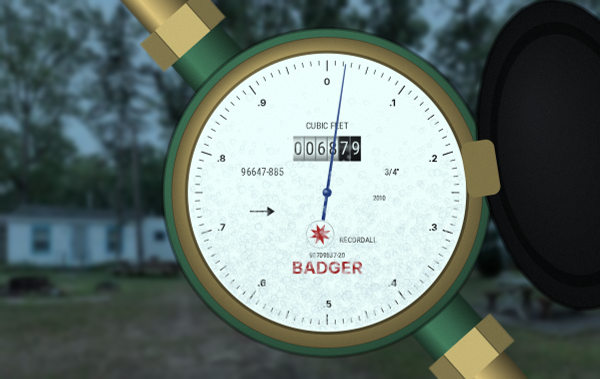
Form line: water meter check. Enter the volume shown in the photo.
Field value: 6879.02 ft³
